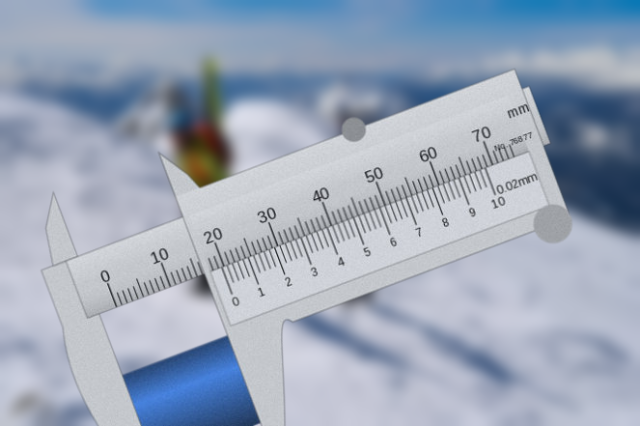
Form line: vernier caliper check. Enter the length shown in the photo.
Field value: 19.6 mm
